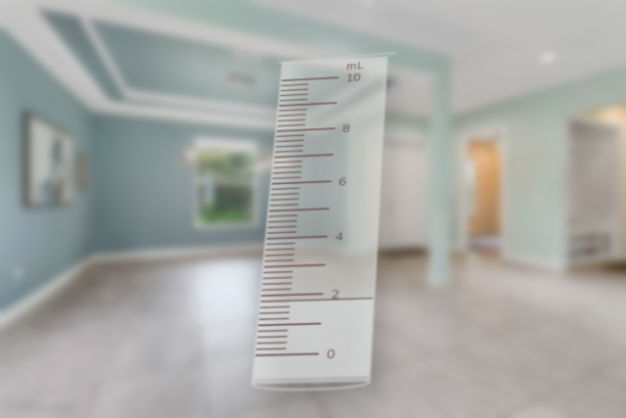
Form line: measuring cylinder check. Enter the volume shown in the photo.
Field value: 1.8 mL
